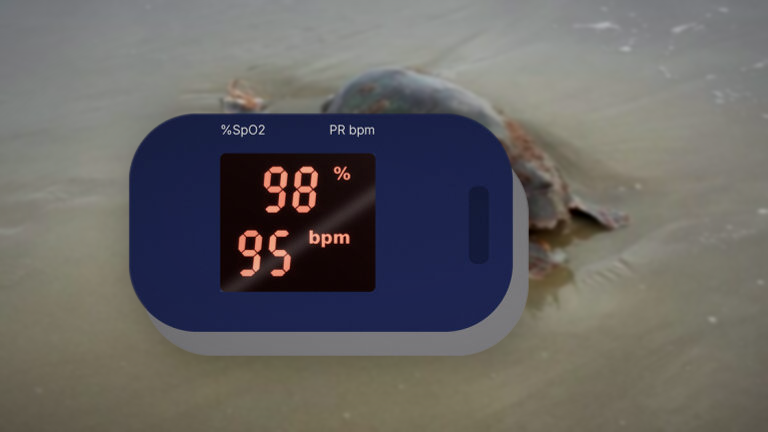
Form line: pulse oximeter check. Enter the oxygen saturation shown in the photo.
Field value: 98 %
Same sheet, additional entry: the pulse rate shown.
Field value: 95 bpm
